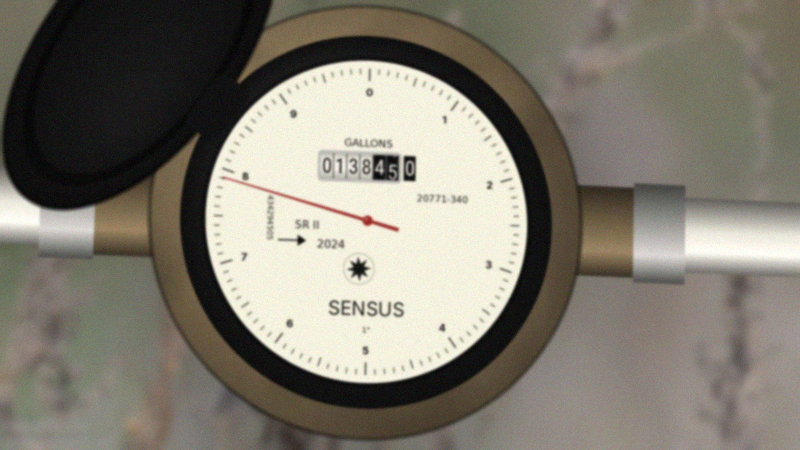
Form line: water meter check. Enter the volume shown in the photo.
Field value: 138447.9 gal
